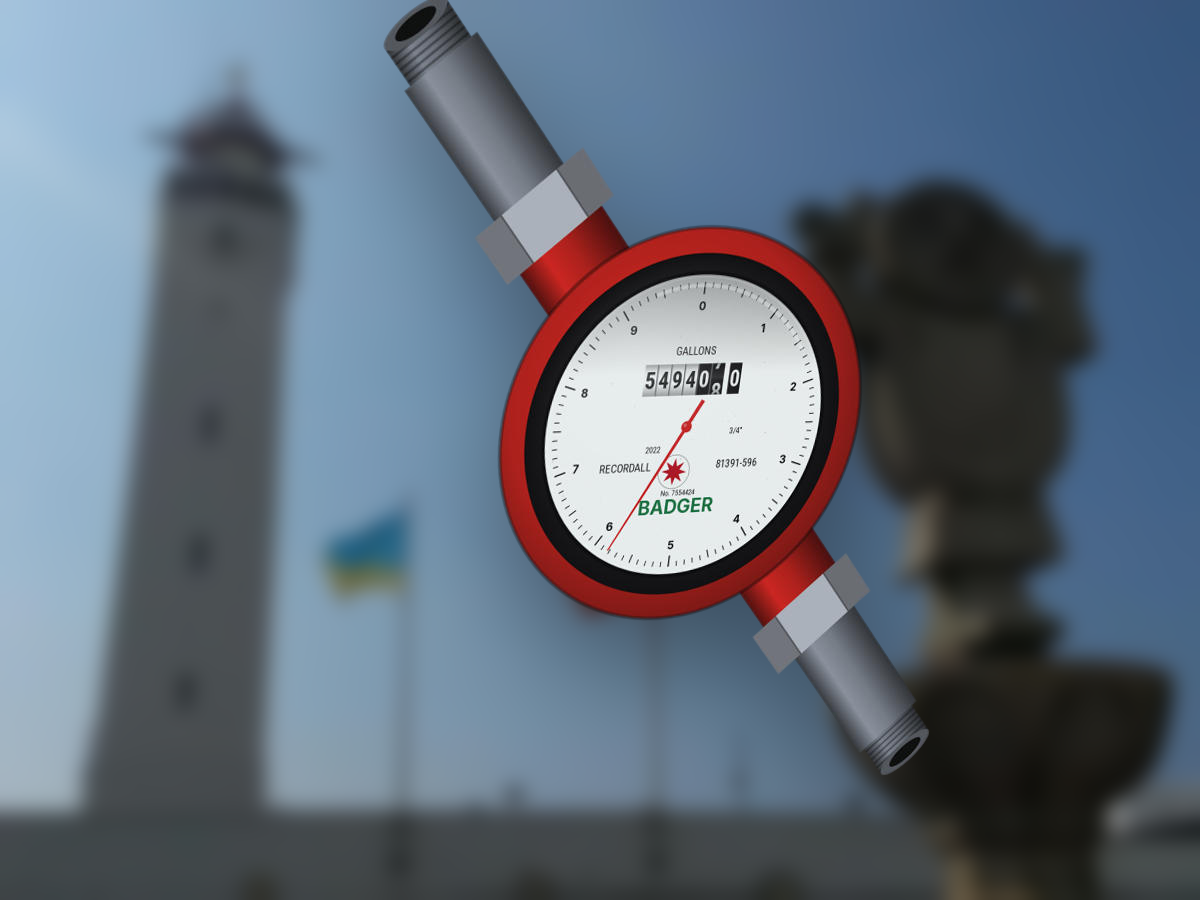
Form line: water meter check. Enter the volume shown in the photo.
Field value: 5494075.8 gal
